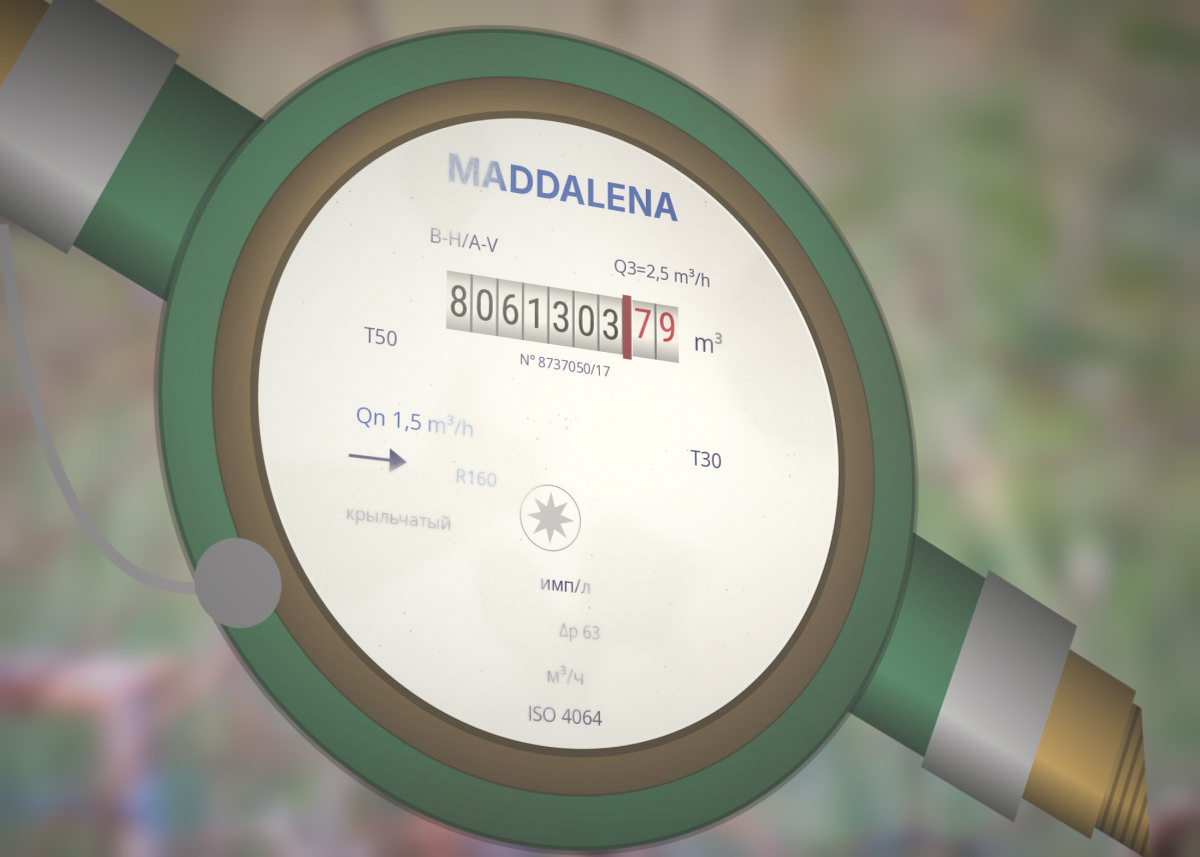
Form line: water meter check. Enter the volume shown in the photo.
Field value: 8061303.79 m³
